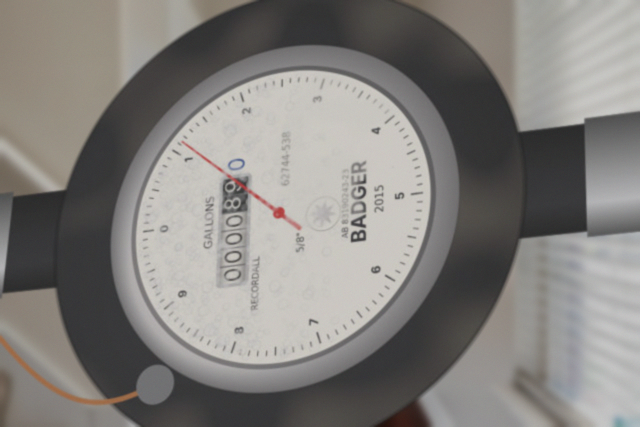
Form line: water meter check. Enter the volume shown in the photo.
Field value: 891.1 gal
